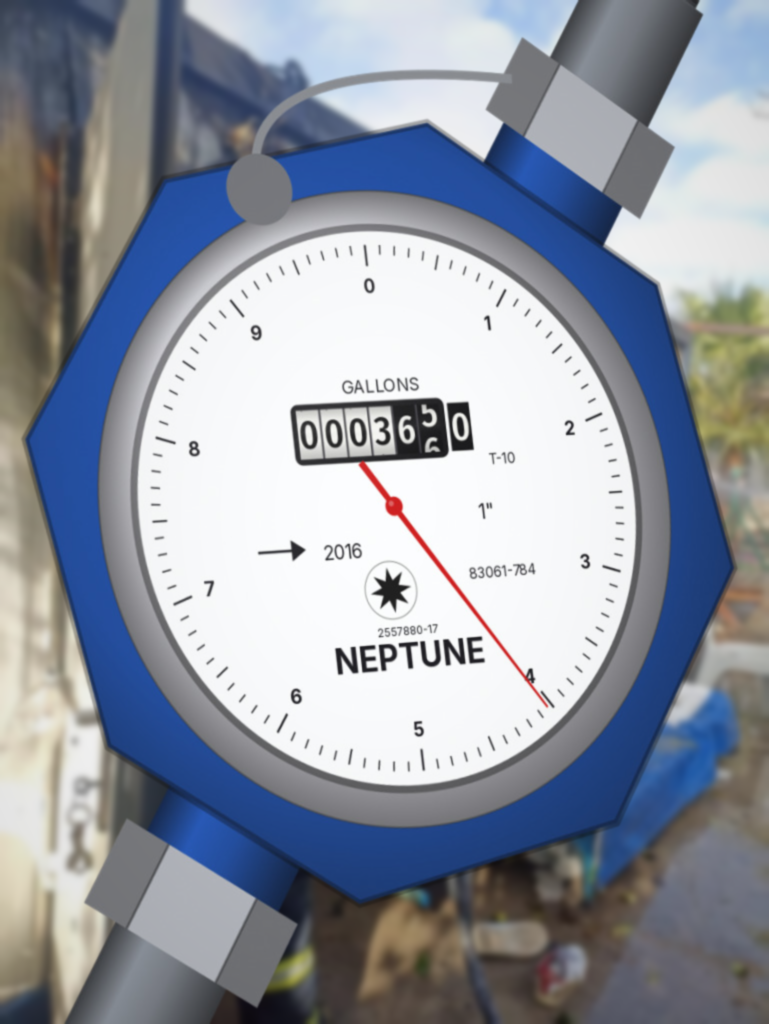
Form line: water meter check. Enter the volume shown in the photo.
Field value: 3654.0 gal
